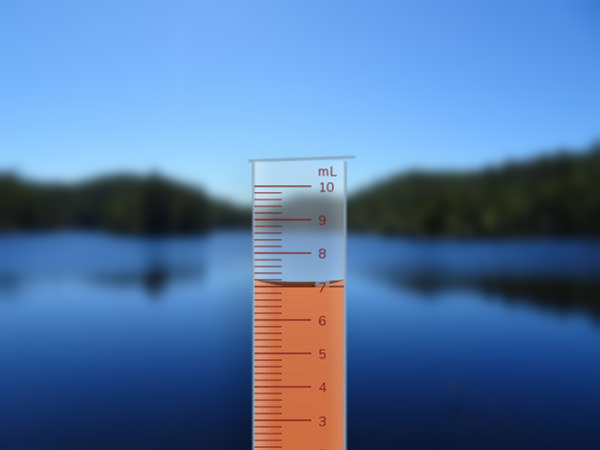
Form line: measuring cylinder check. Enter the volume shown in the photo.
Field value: 7 mL
